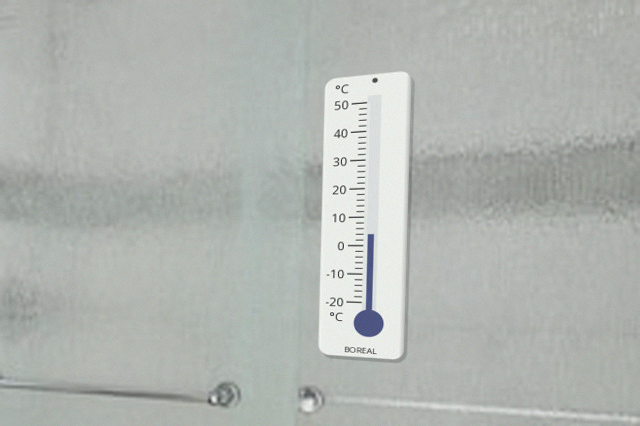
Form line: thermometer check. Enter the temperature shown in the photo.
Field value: 4 °C
